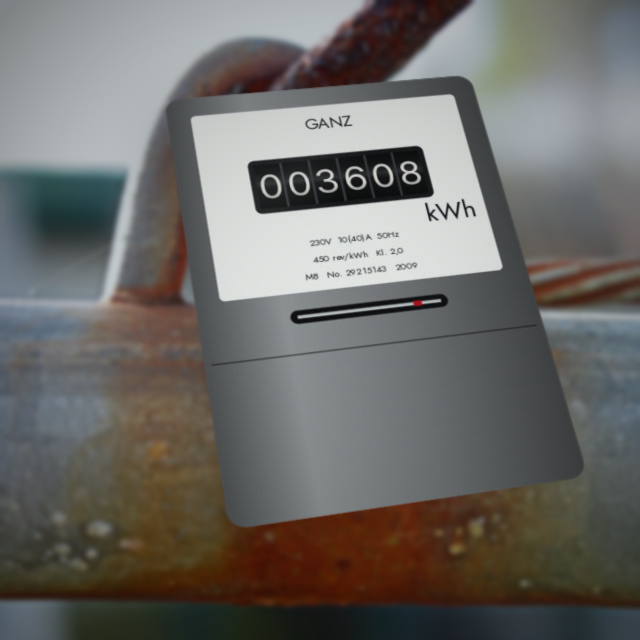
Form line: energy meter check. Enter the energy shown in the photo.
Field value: 3608 kWh
